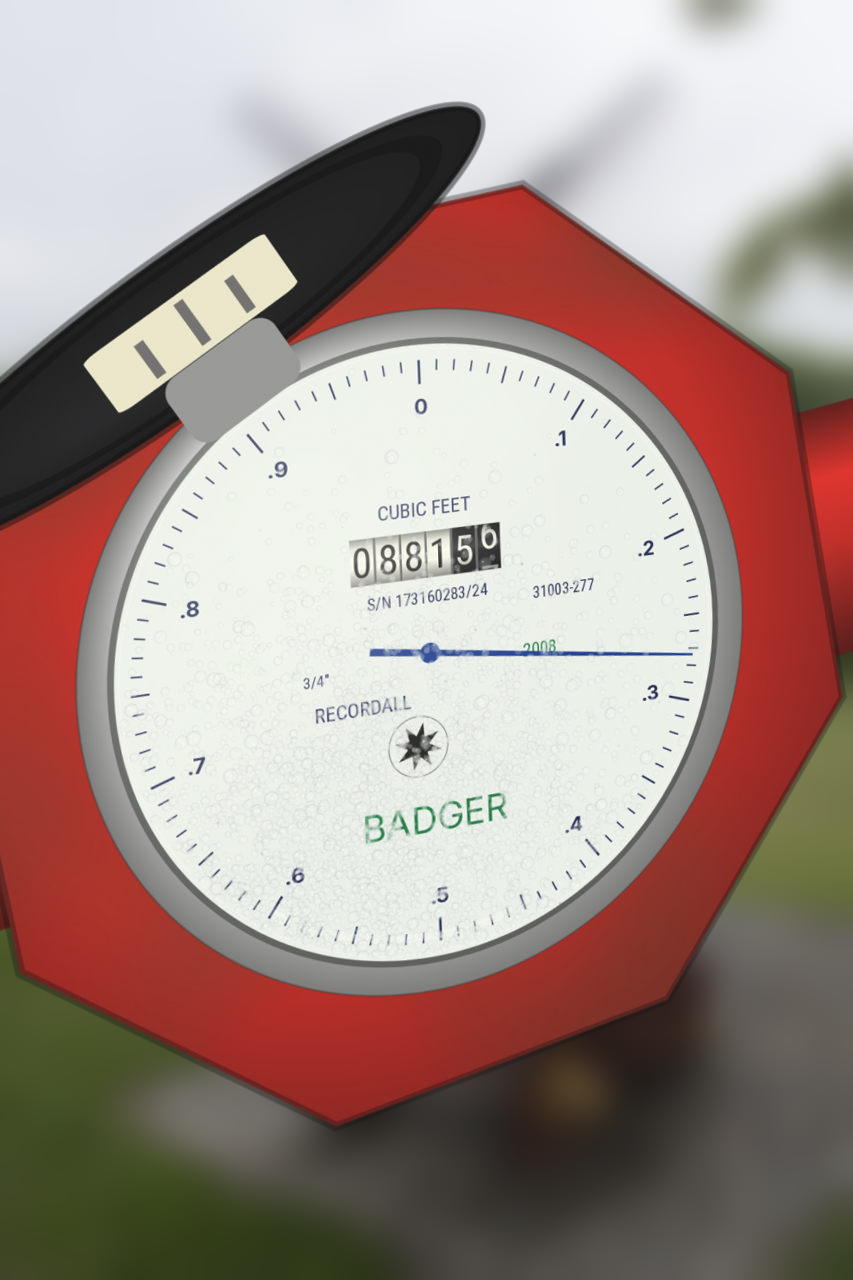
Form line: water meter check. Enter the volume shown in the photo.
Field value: 88156.27 ft³
